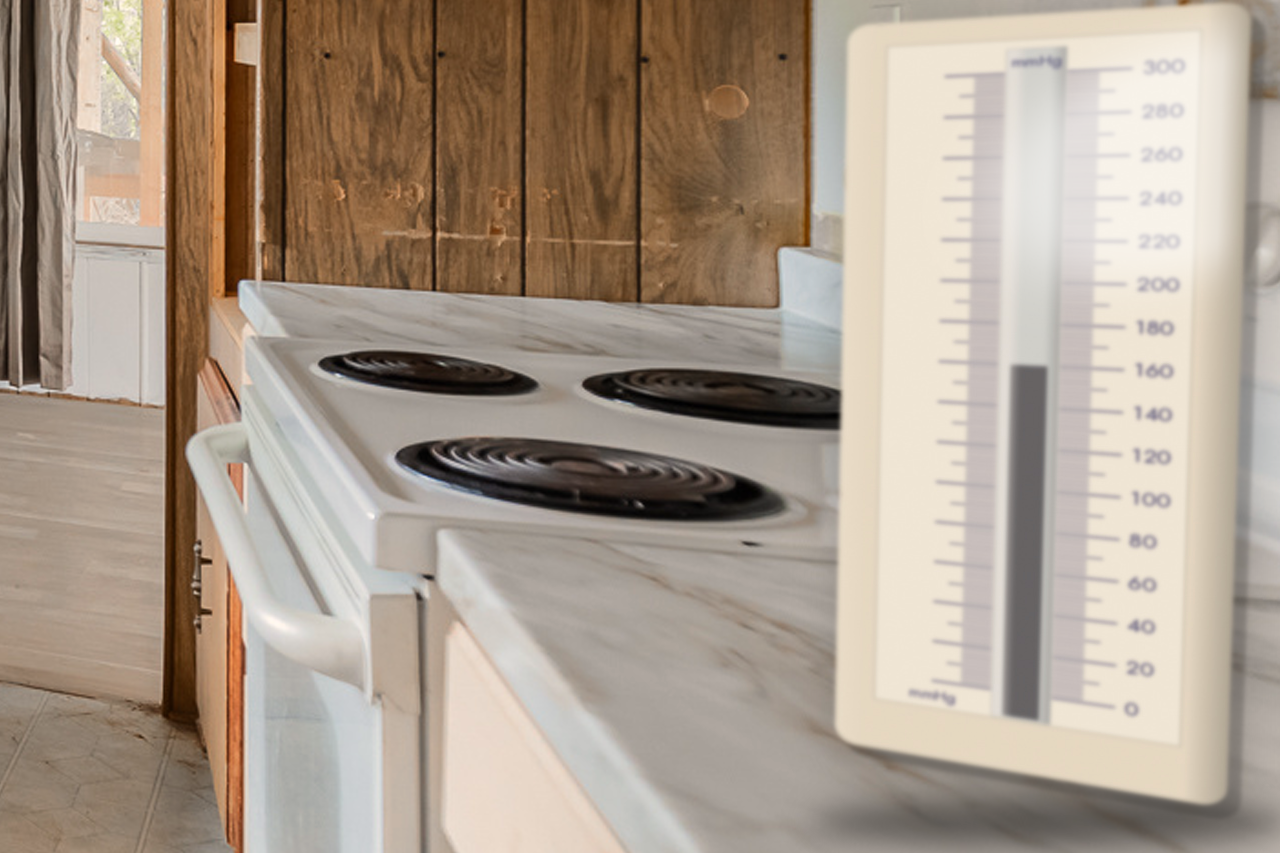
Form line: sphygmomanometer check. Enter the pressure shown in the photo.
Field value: 160 mmHg
